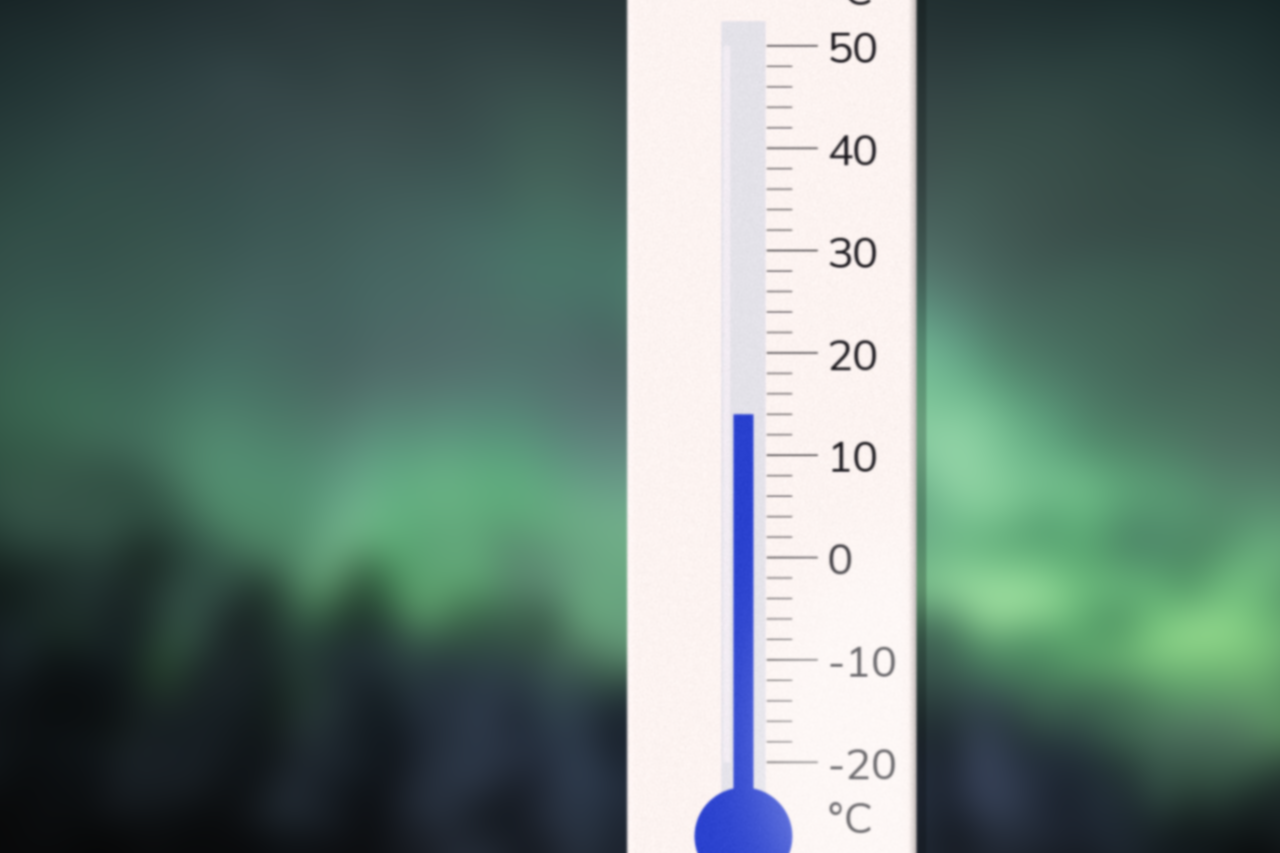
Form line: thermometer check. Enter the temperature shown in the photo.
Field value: 14 °C
